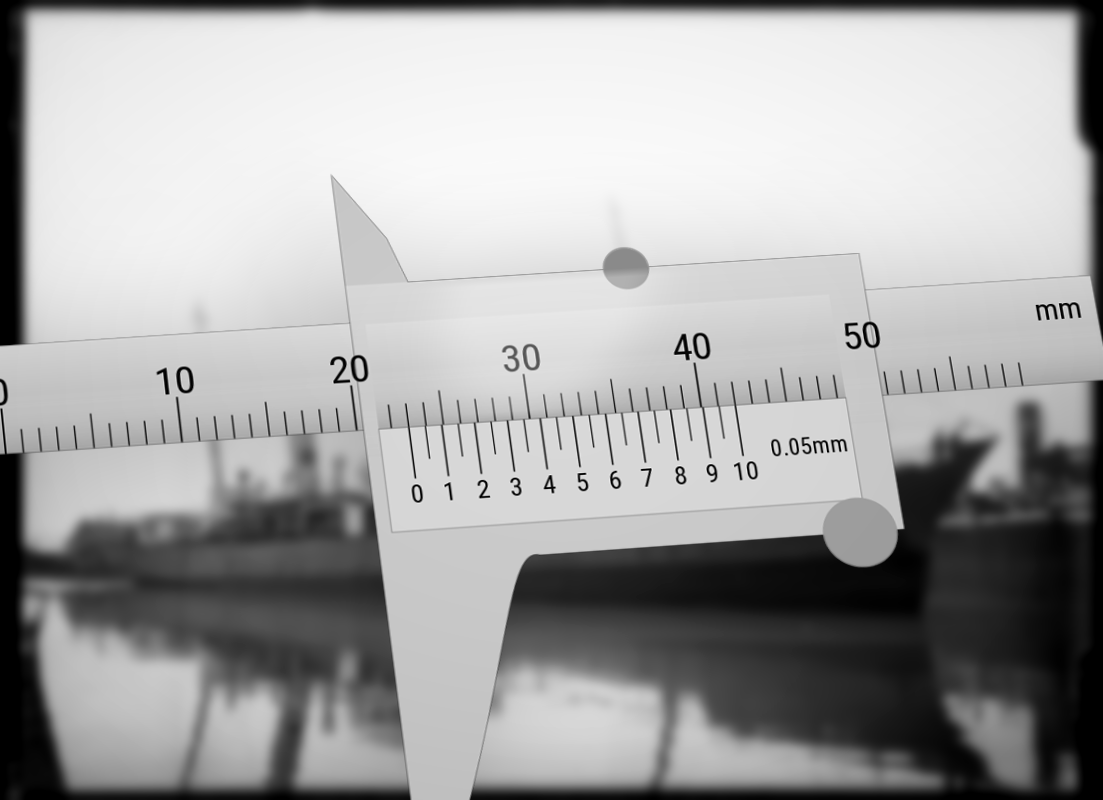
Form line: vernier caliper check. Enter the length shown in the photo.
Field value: 23.0 mm
